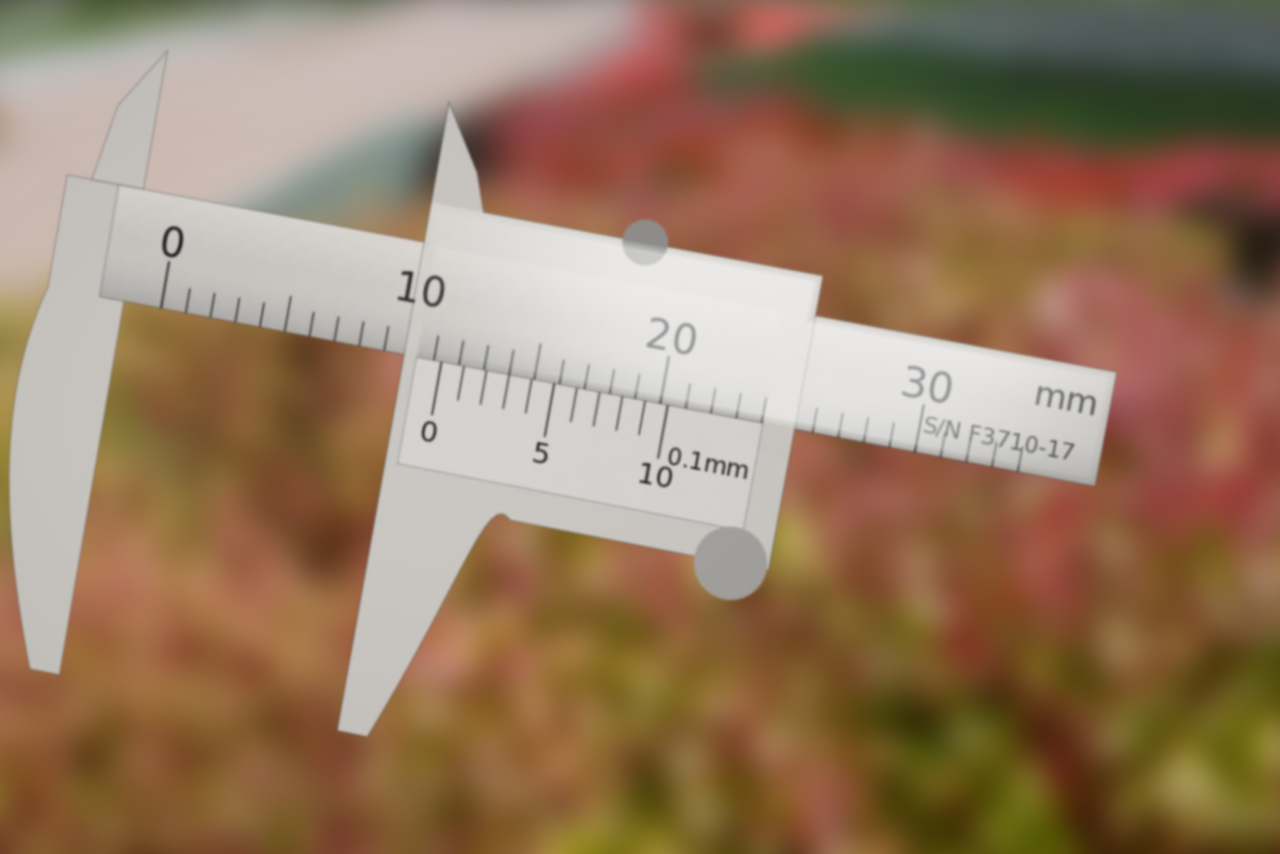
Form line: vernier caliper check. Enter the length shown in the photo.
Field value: 11.3 mm
